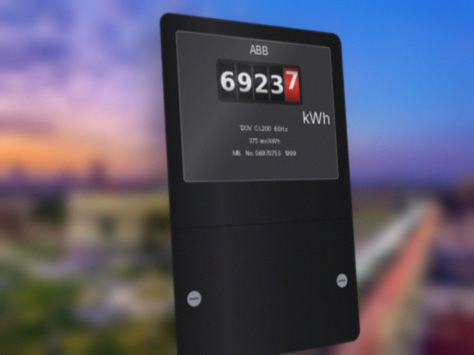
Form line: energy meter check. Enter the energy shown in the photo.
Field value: 6923.7 kWh
